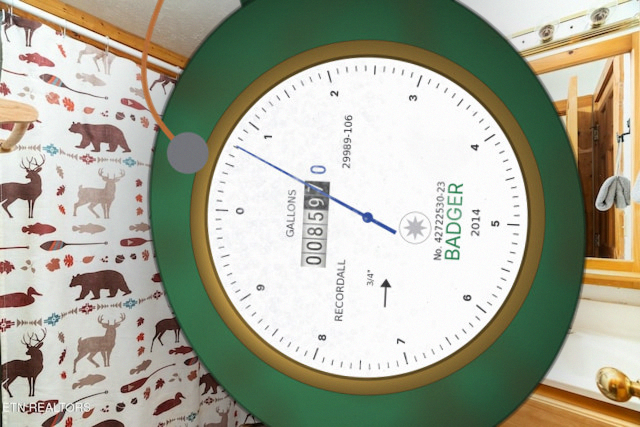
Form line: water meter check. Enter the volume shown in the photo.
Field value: 85970.7 gal
